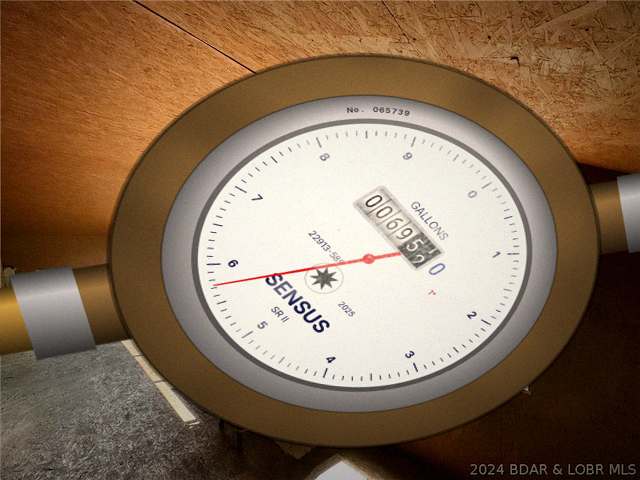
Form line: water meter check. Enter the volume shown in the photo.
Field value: 69515.7 gal
